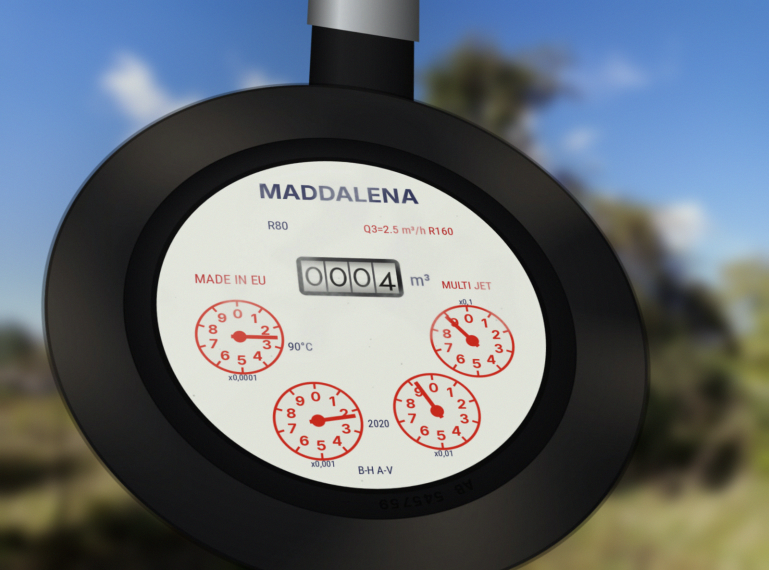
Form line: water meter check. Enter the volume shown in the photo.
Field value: 3.8922 m³
